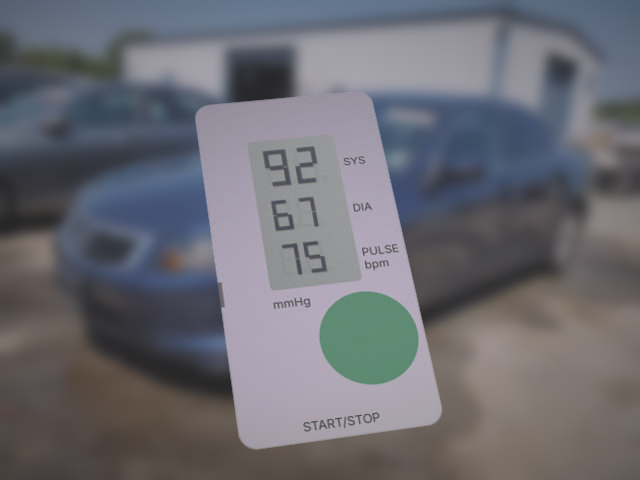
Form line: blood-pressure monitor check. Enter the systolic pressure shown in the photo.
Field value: 92 mmHg
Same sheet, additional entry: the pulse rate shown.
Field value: 75 bpm
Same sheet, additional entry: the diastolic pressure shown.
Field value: 67 mmHg
